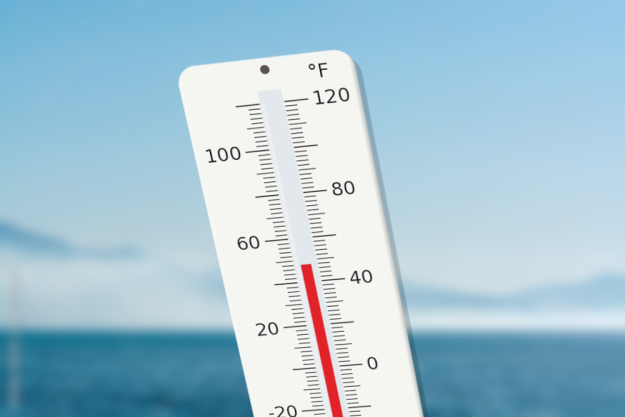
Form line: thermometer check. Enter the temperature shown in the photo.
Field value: 48 °F
